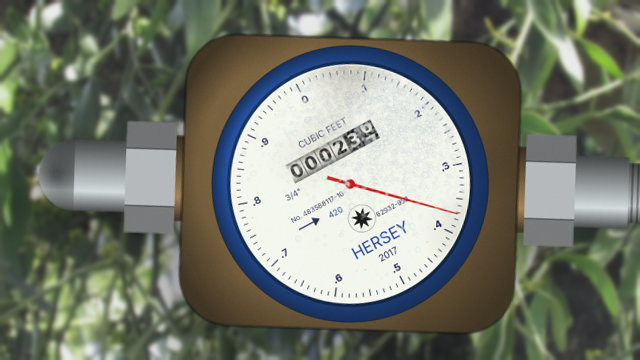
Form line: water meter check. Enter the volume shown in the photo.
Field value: 236.37 ft³
